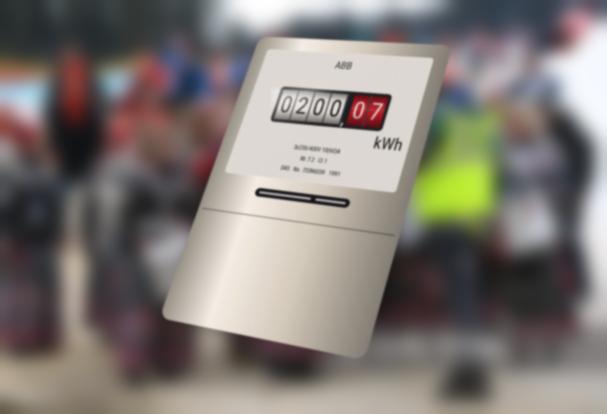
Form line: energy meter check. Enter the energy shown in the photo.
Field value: 200.07 kWh
